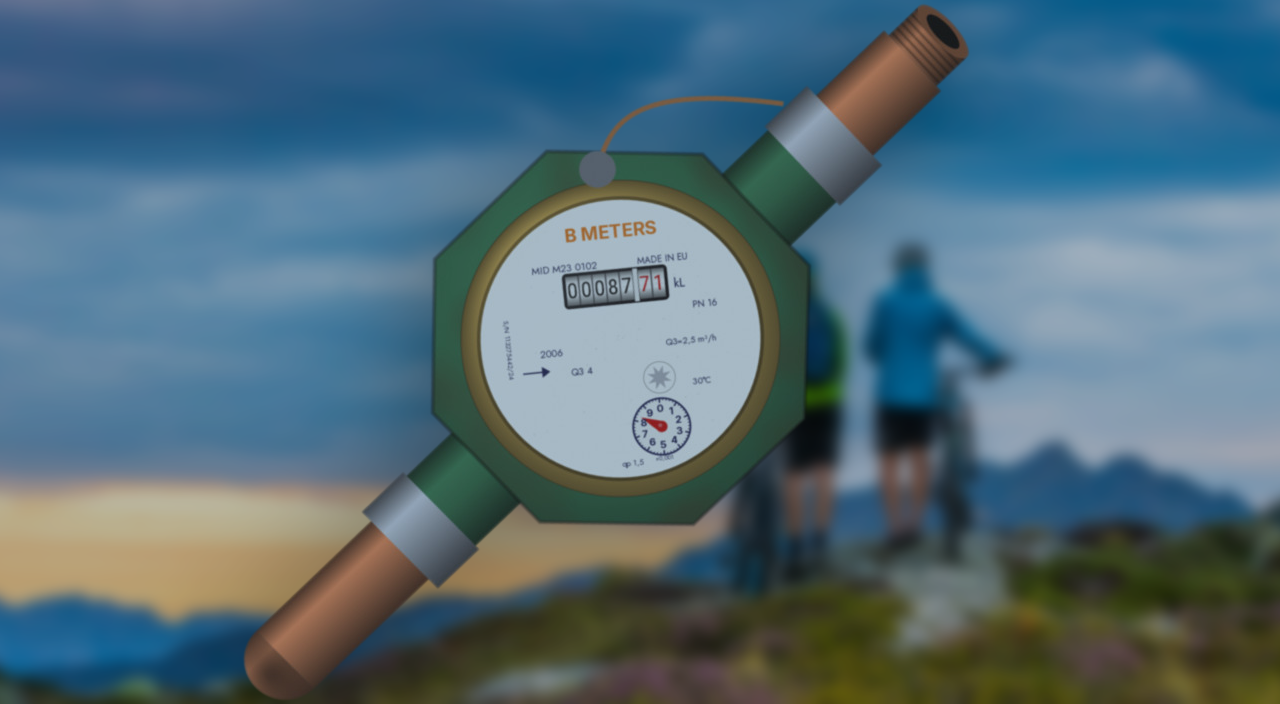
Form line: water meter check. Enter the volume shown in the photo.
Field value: 87.718 kL
